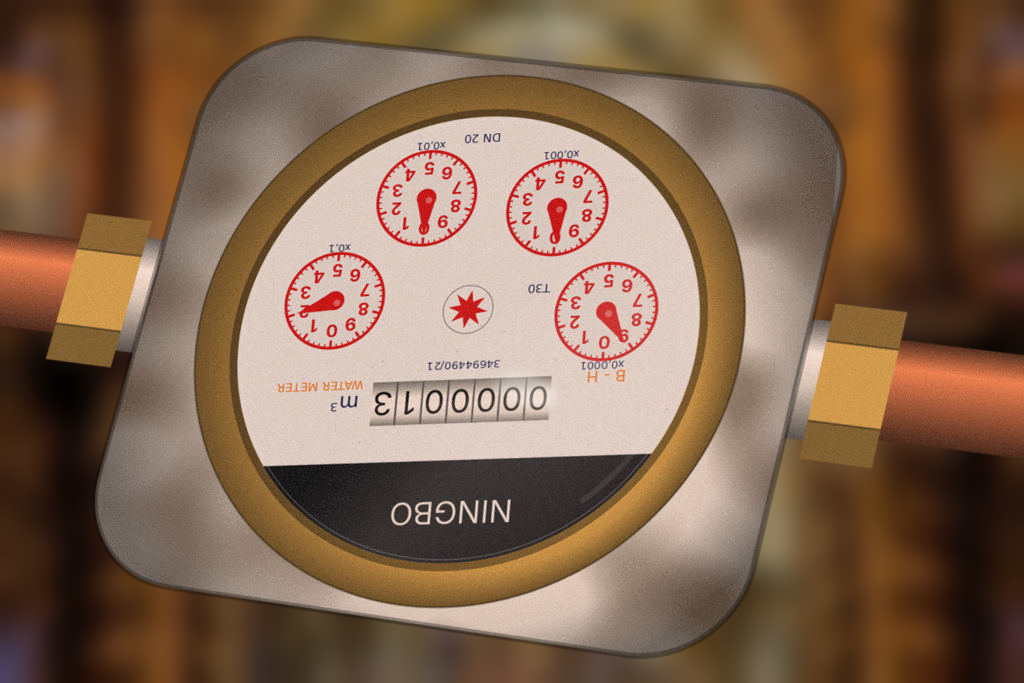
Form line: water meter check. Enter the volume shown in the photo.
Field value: 13.1999 m³
